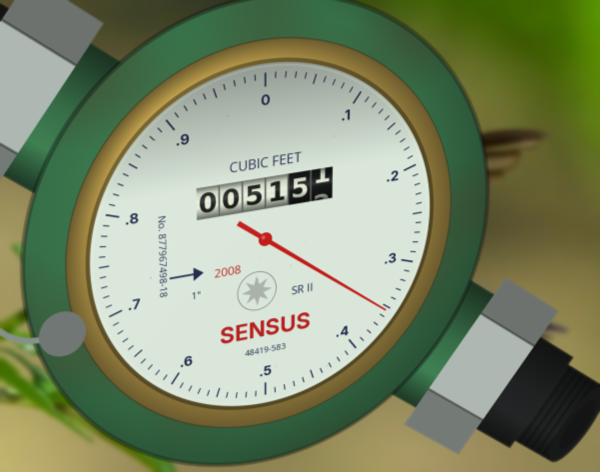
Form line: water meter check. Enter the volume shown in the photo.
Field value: 5151.35 ft³
